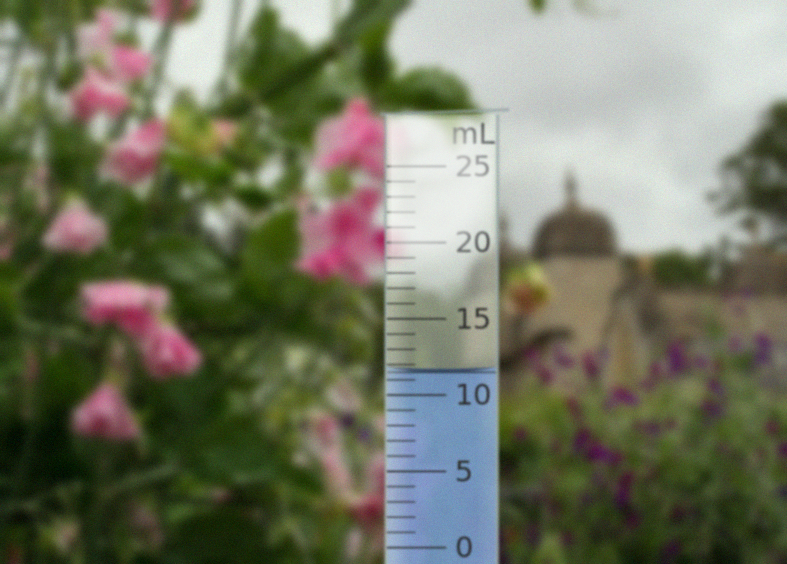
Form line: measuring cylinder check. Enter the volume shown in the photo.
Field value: 11.5 mL
